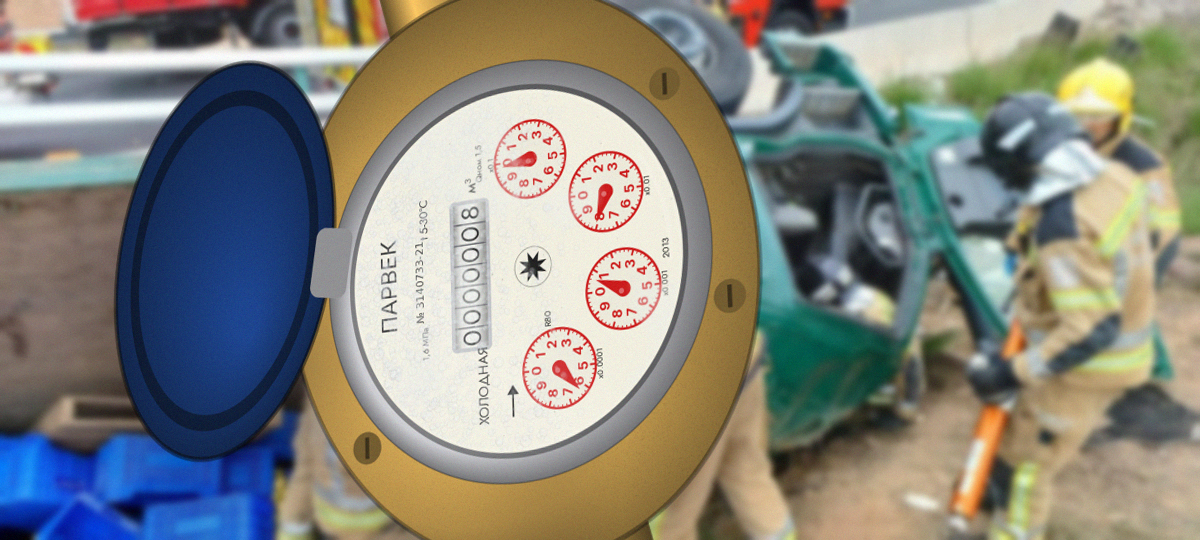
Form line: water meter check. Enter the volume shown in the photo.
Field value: 7.9806 m³
